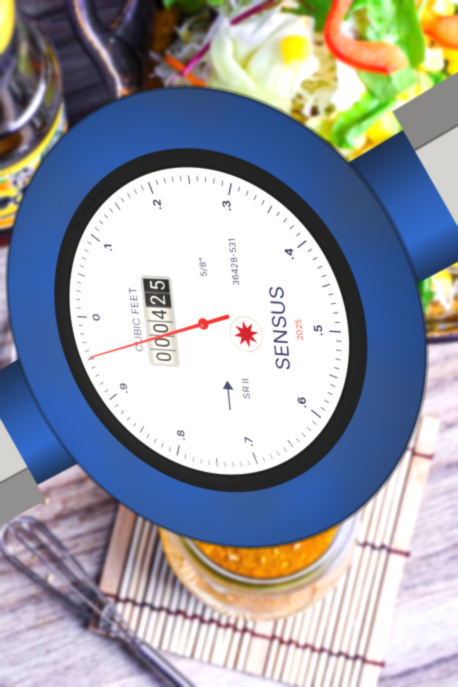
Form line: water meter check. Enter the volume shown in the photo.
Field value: 424.95 ft³
